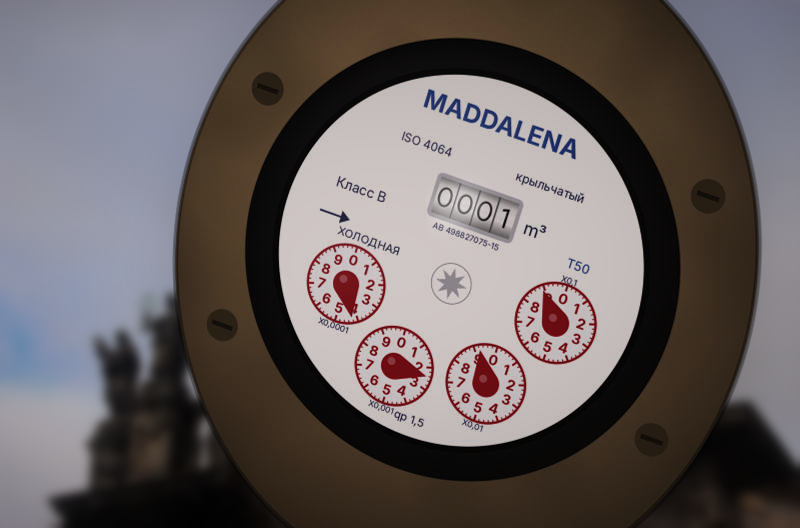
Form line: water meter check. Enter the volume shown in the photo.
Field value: 1.8924 m³
